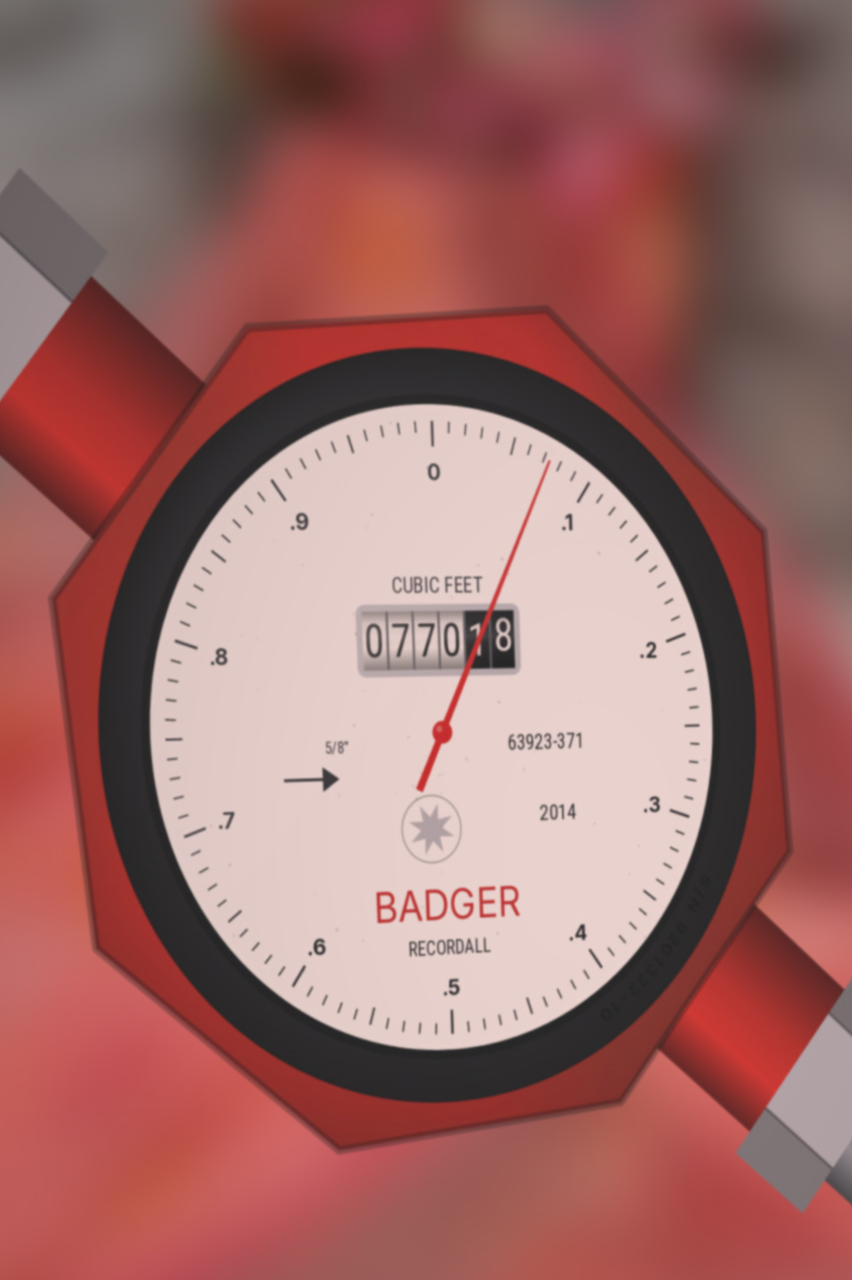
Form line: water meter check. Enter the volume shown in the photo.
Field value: 77018.07 ft³
